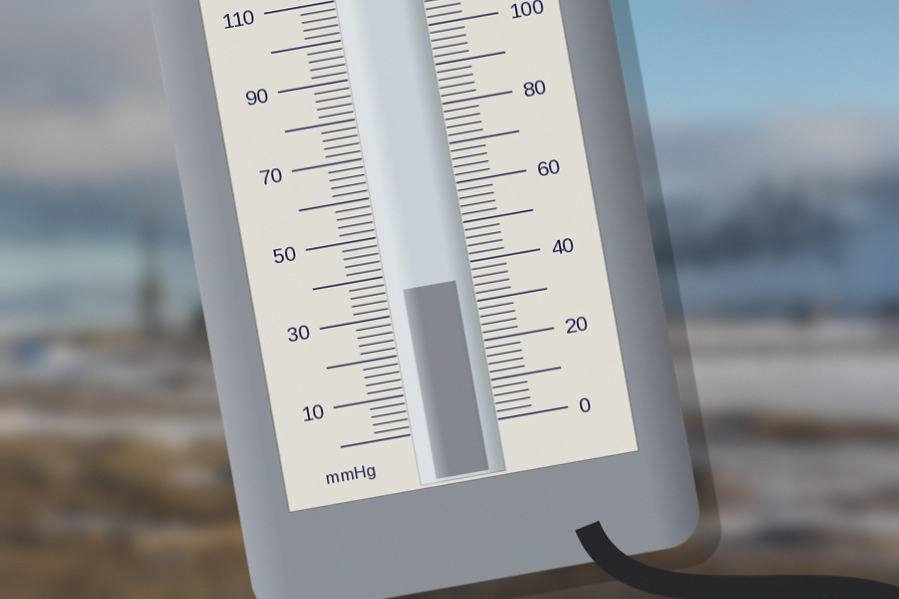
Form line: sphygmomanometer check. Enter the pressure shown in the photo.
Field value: 36 mmHg
